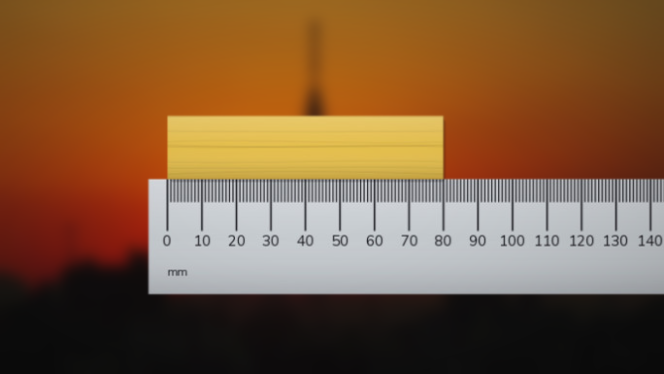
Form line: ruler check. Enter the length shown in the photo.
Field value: 80 mm
